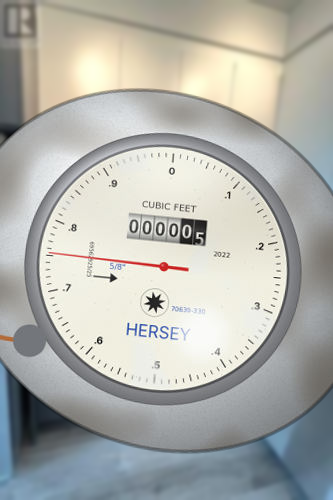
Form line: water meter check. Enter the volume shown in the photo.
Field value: 4.75 ft³
